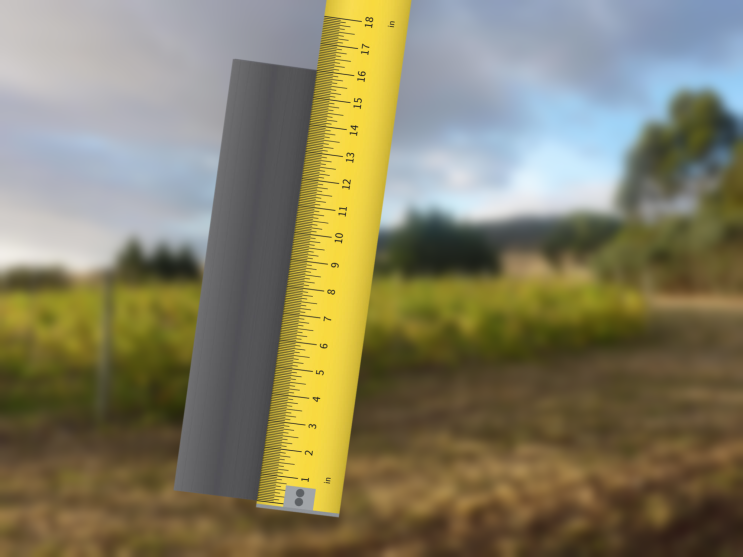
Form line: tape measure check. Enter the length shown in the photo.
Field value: 16 in
